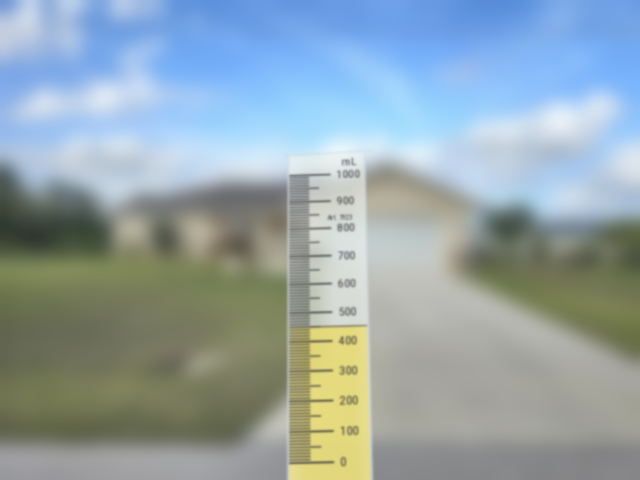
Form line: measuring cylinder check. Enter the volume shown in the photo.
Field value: 450 mL
